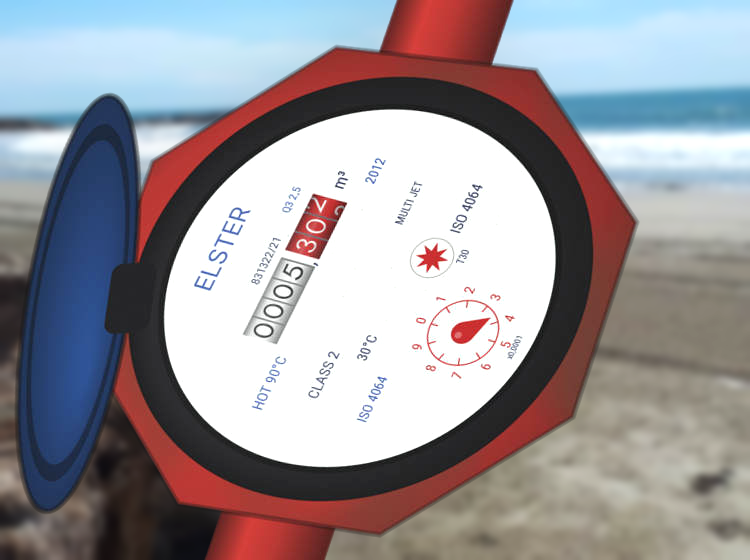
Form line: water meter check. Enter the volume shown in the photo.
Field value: 5.3023 m³
